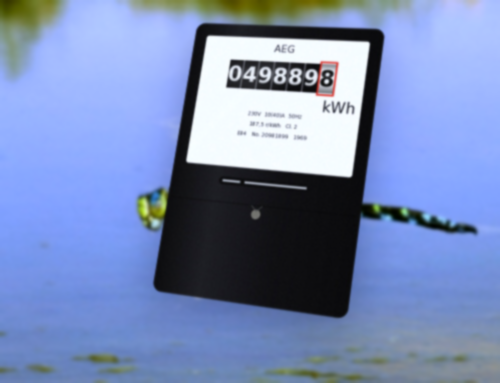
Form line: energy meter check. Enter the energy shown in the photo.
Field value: 49889.8 kWh
